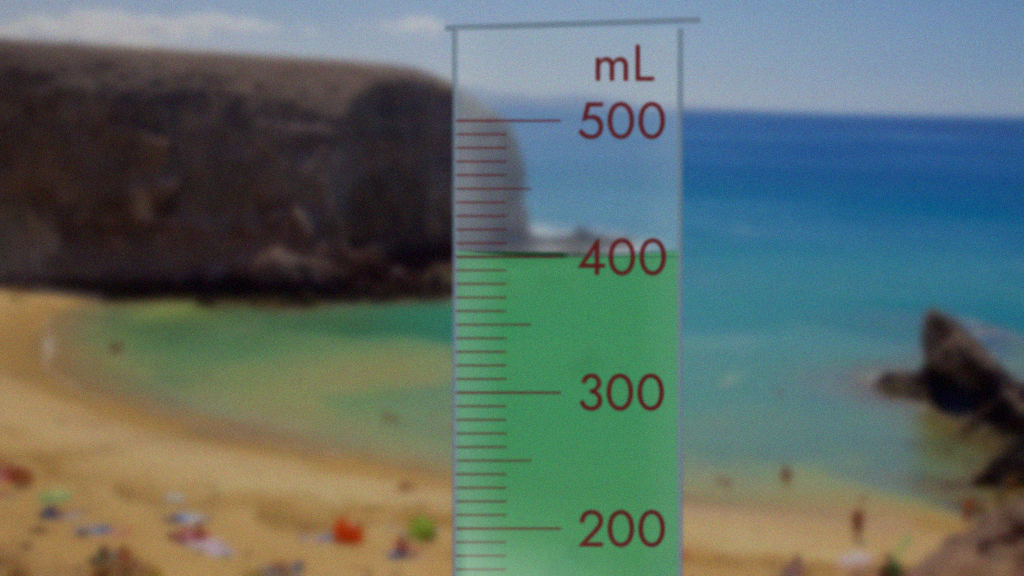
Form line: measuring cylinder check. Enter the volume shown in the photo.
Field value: 400 mL
